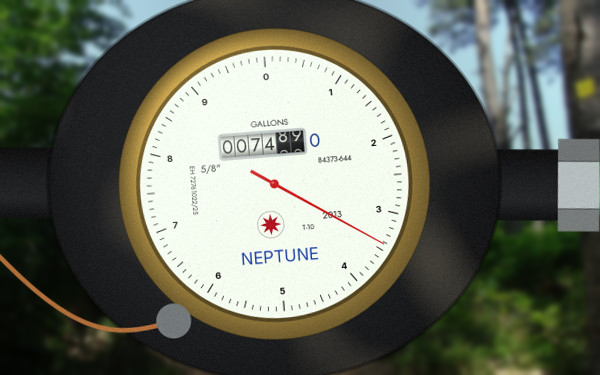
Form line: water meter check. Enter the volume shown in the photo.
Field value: 74893.4 gal
